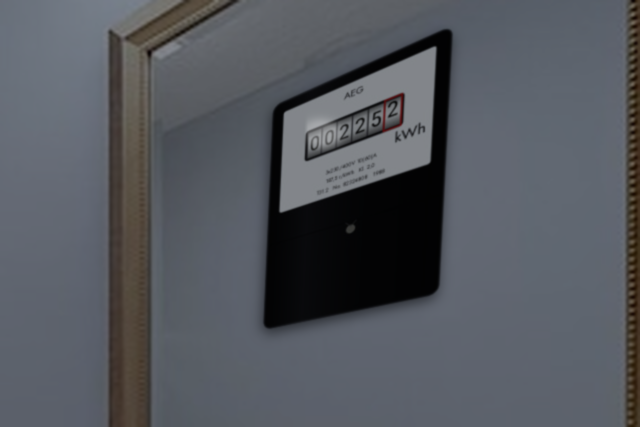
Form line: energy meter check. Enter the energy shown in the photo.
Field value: 225.2 kWh
